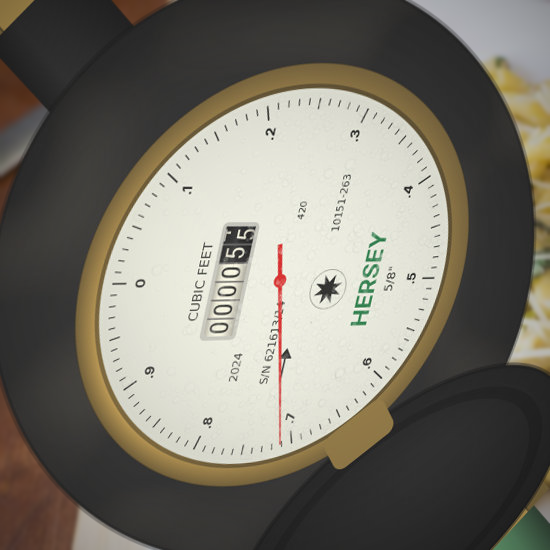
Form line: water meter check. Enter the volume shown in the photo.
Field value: 54.71 ft³
